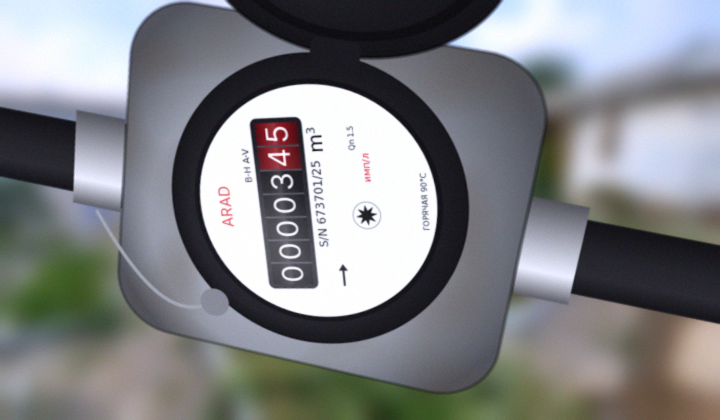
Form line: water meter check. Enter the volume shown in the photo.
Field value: 3.45 m³
